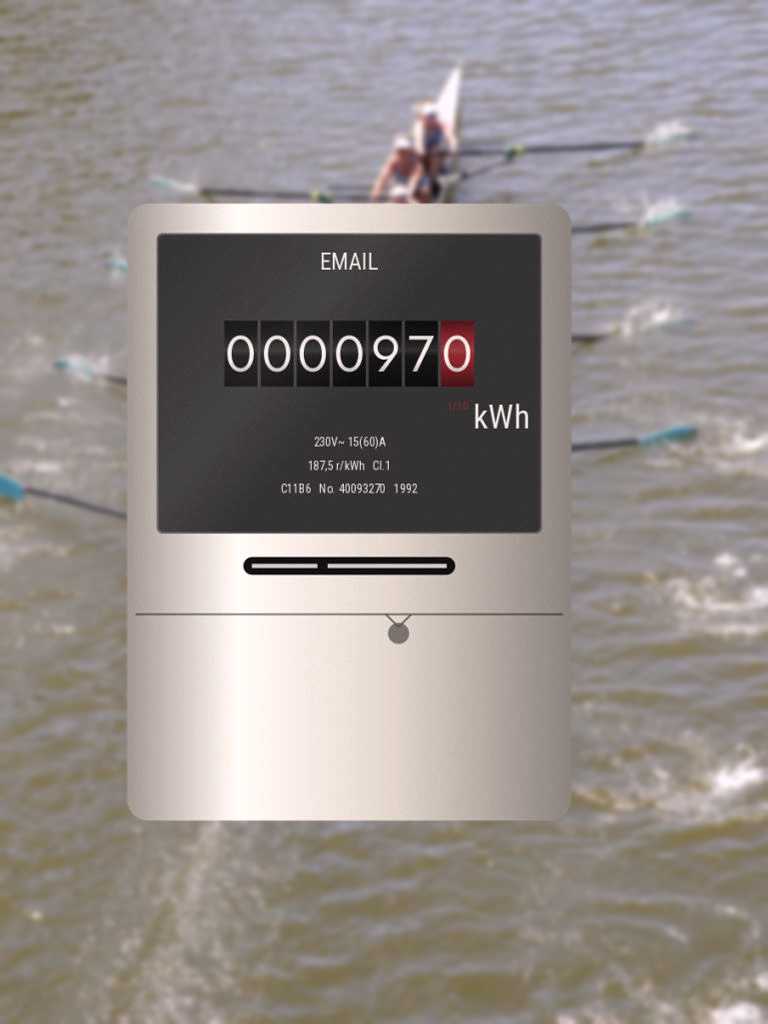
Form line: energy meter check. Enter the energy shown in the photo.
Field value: 97.0 kWh
